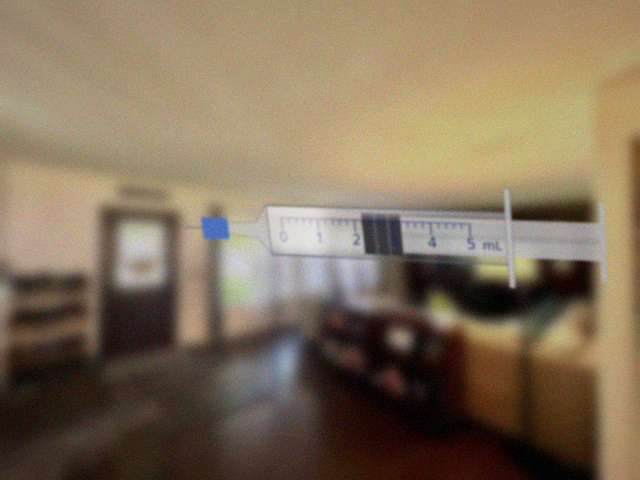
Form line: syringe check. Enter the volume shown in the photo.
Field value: 2.2 mL
